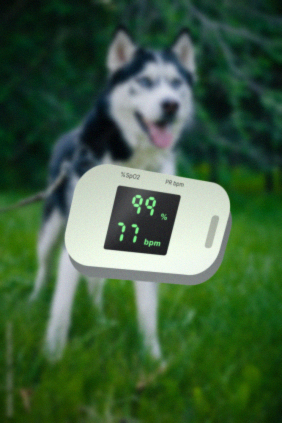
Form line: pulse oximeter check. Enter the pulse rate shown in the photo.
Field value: 77 bpm
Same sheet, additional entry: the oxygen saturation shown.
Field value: 99 %
